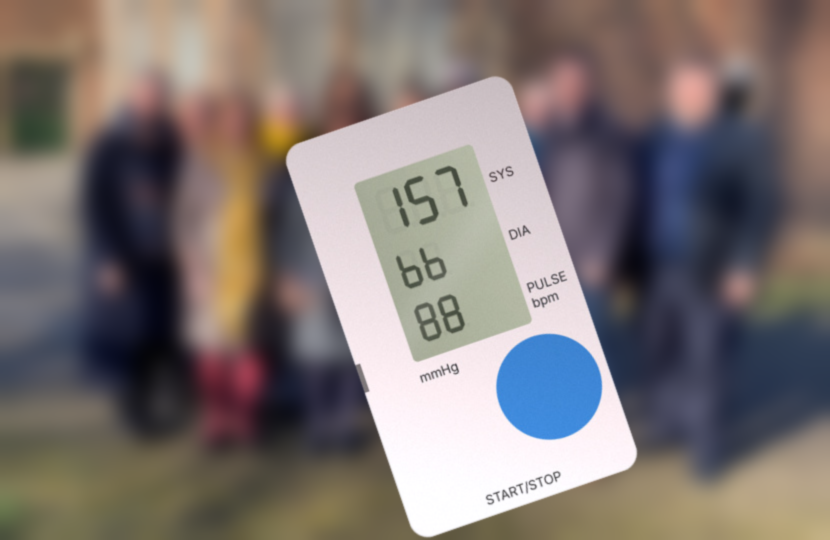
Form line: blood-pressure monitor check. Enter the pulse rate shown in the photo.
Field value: 88 bpm
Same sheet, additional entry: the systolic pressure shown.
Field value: 157 mmHg
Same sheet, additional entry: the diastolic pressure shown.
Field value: 66 mmHg
